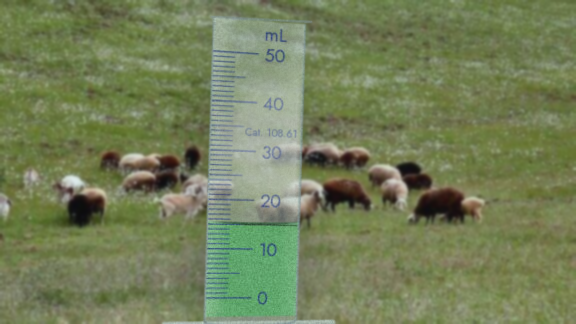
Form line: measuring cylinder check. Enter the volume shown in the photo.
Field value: 15 mL
